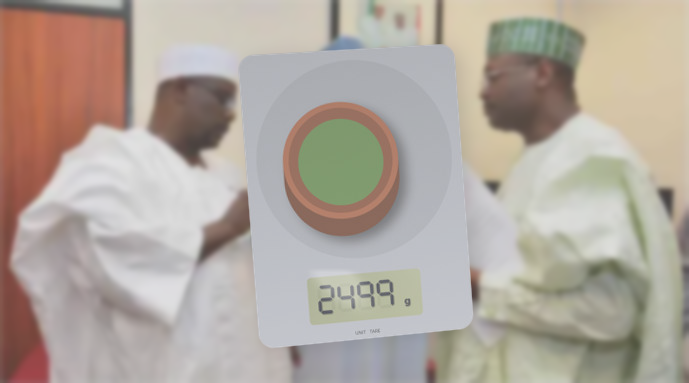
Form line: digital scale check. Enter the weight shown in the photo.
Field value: 2499 g
